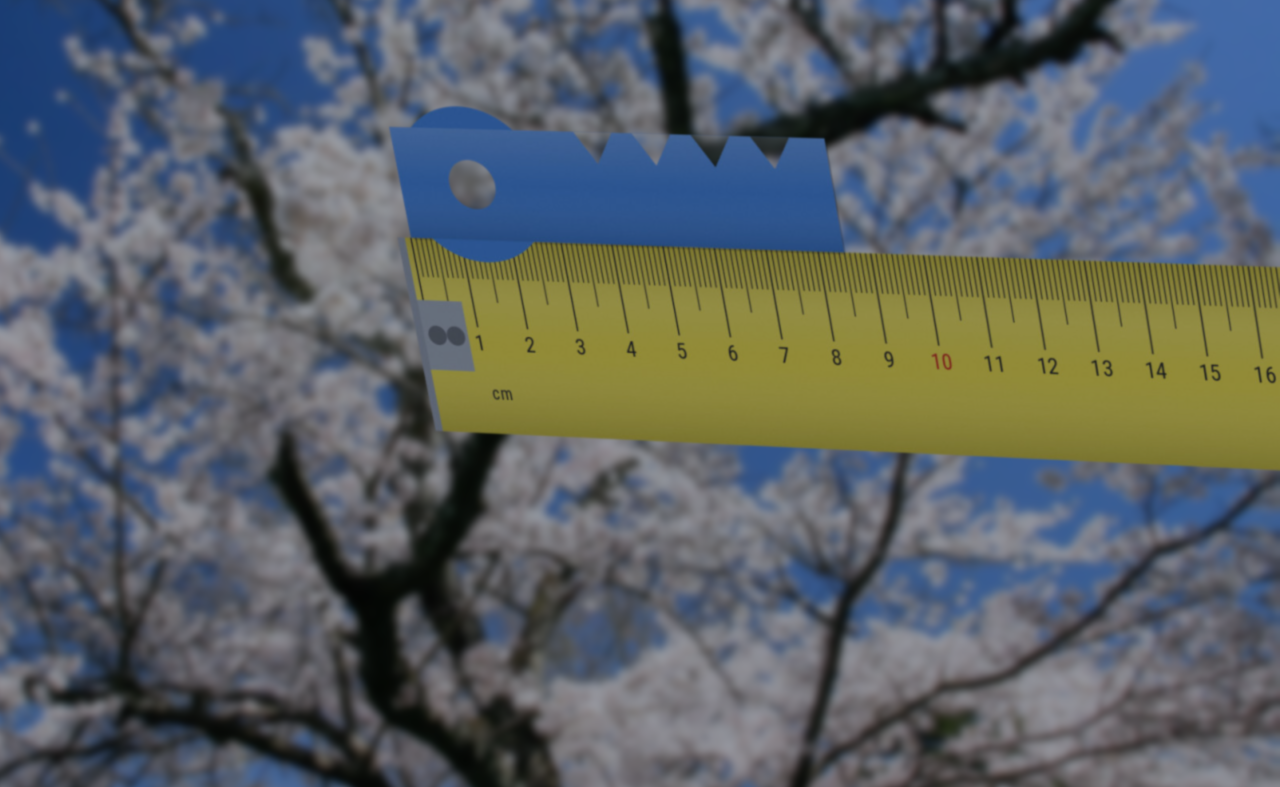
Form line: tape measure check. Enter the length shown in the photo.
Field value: 8.5 cm
